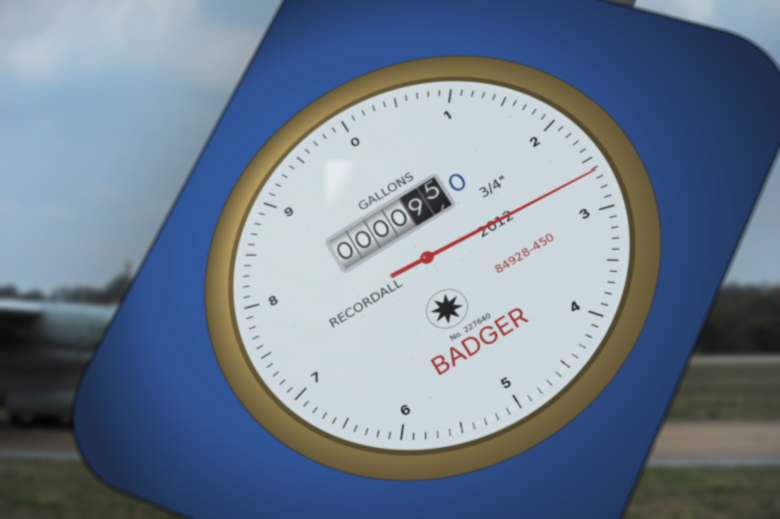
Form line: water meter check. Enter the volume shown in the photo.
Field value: 952.6 gal
